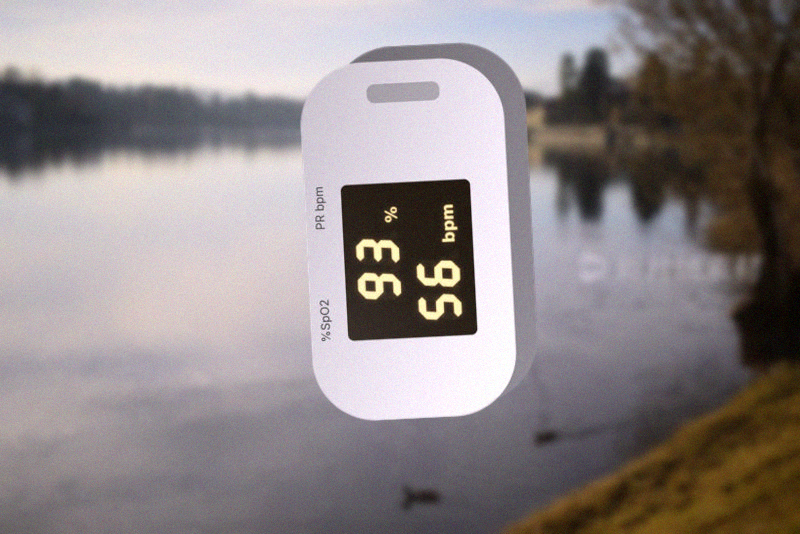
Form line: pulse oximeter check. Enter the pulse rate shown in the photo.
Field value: 56 bpm
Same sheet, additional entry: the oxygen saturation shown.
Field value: 93 %
